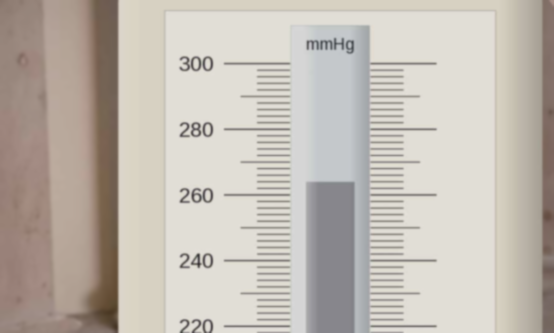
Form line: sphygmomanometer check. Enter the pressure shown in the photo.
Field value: 264 mmHg
